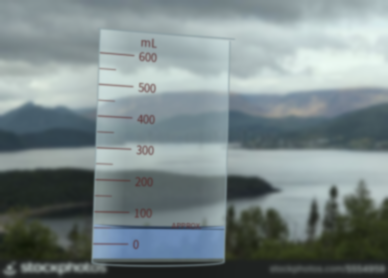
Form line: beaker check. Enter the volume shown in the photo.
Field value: 50 mL
